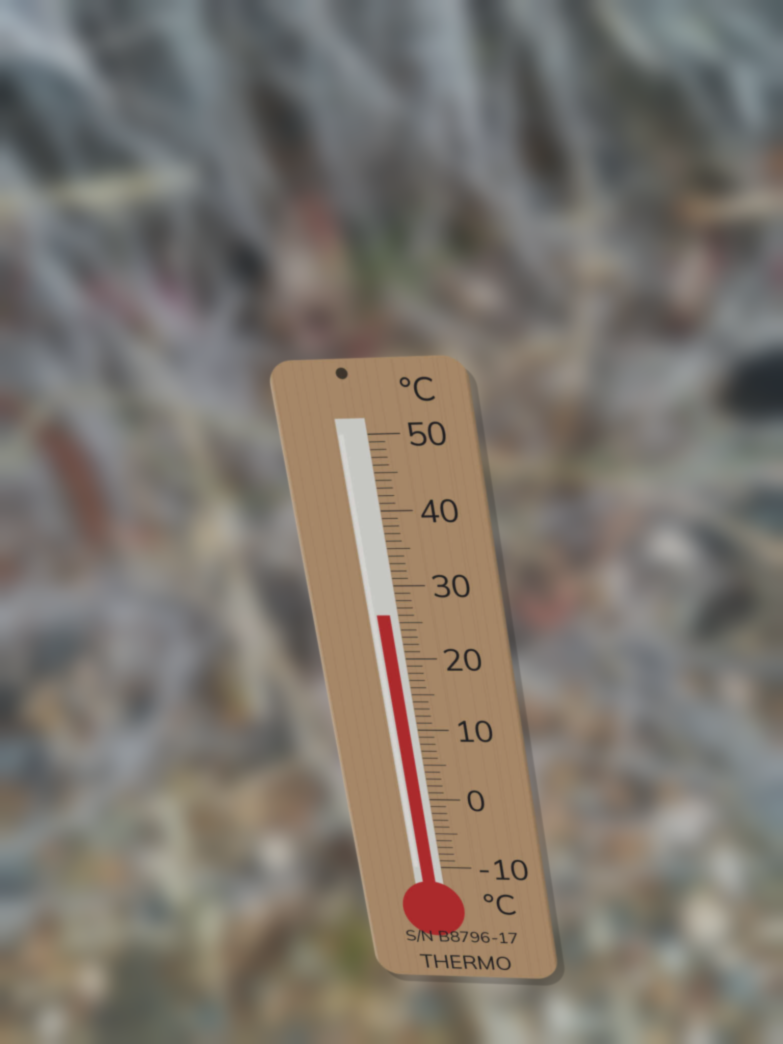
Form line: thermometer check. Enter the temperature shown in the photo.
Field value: 26 °C
